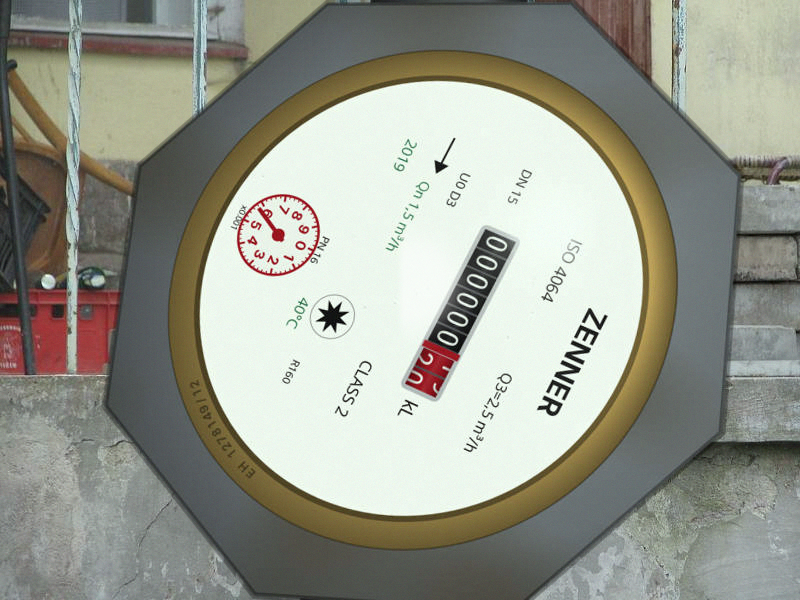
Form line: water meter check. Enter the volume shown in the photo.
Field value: 0.195 kL
